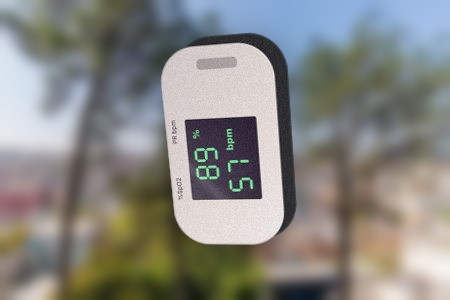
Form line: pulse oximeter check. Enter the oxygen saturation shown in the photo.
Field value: 89 %
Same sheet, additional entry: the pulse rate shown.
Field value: 57 bpm
